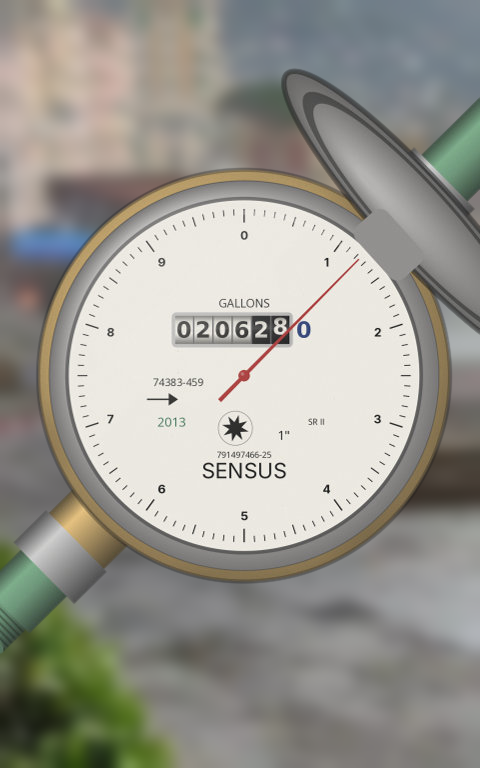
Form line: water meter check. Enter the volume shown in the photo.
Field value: 206281.2 gal
